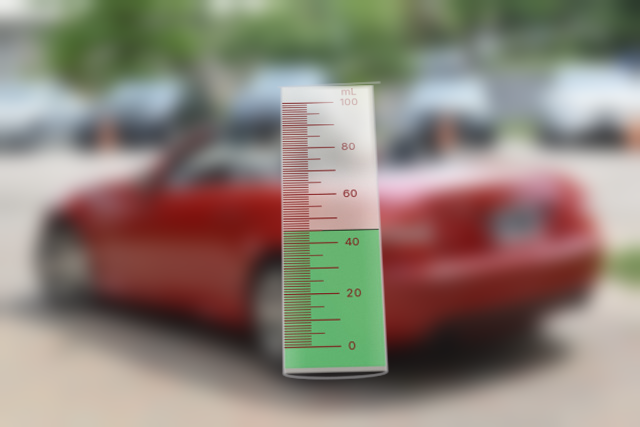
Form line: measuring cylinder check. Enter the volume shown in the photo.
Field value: 45 mL
